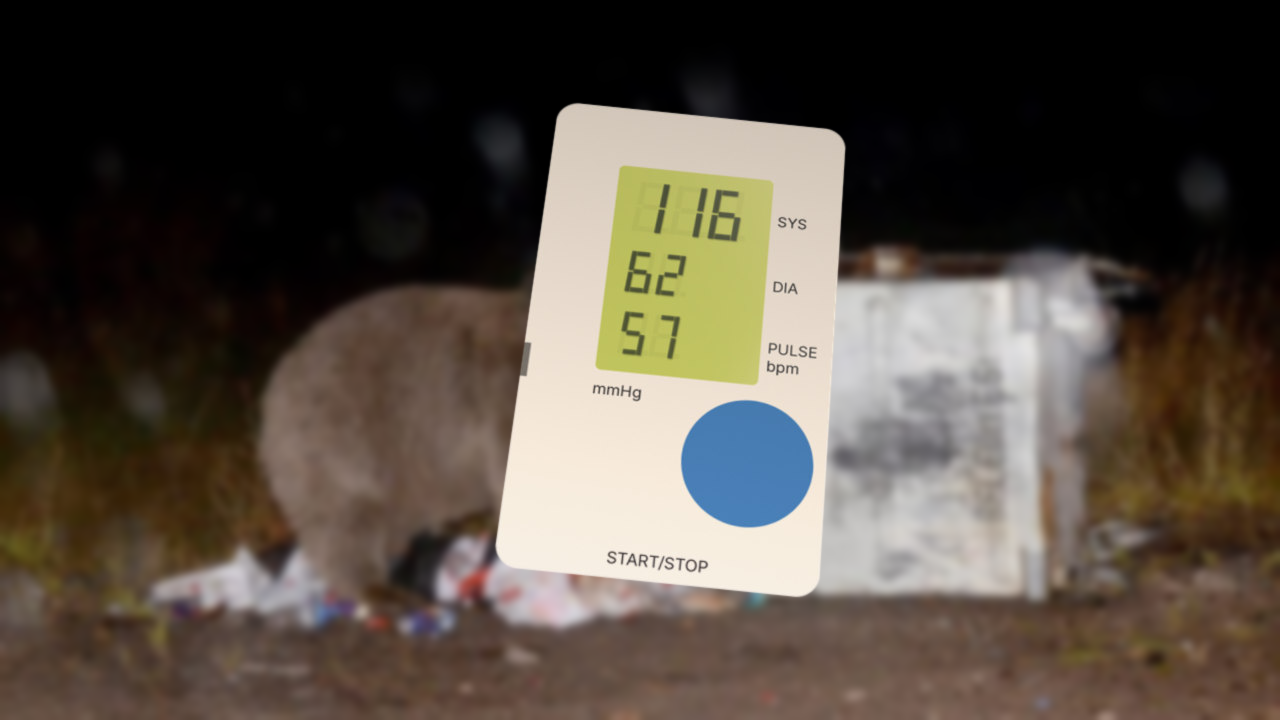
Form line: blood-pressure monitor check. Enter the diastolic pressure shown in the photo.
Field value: 62 mmHg
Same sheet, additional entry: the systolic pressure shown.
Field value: 116 mmHg
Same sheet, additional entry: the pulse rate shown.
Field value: 57 bpm
